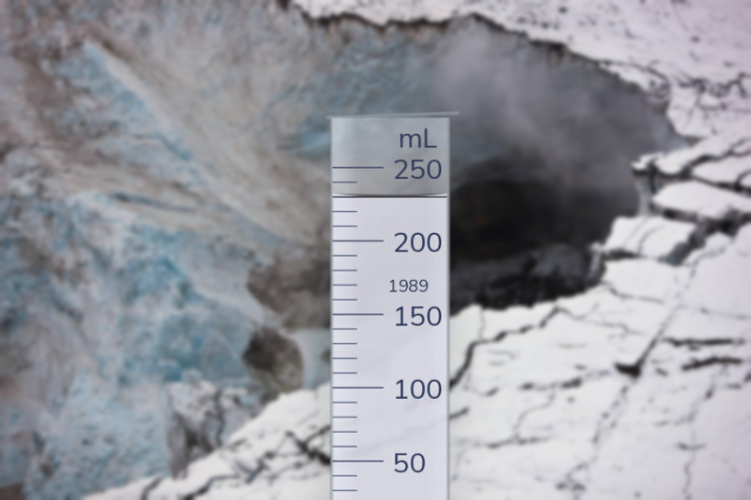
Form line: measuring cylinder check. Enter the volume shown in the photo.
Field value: 230 mL
